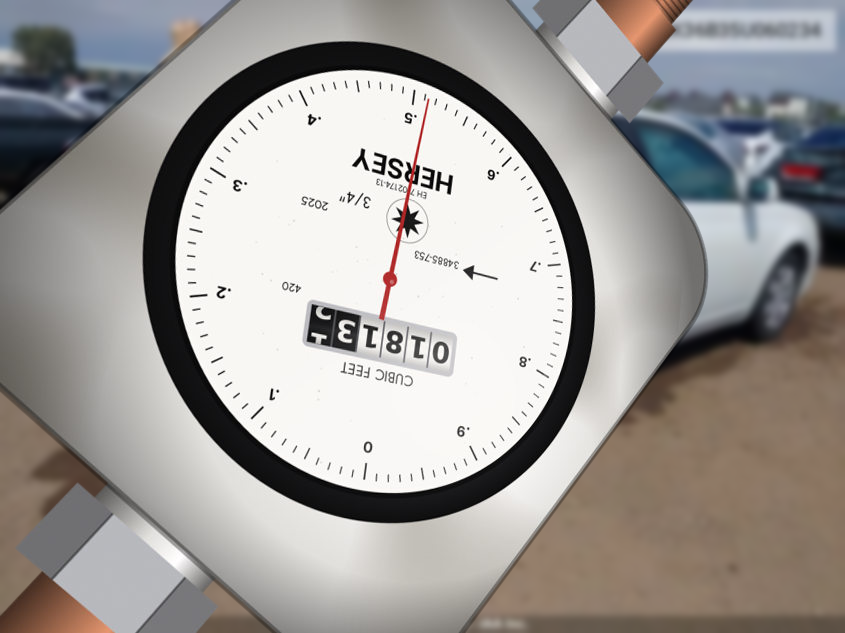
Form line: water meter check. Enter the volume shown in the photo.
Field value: 18131.51 ft³
